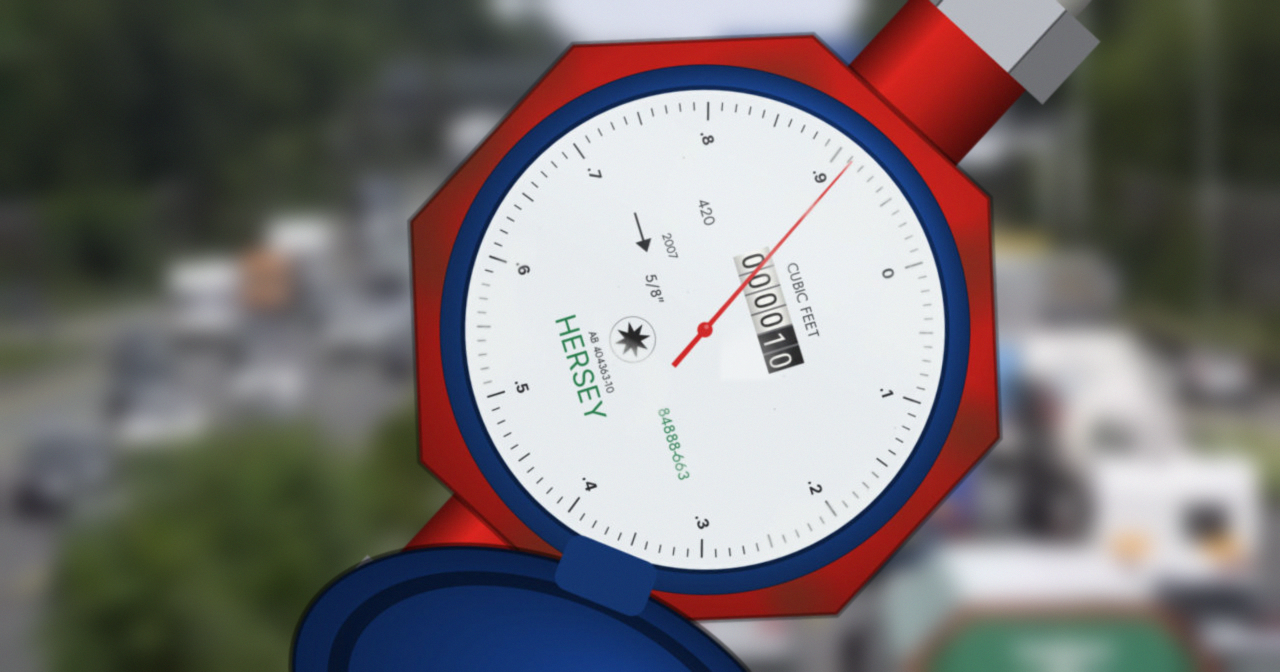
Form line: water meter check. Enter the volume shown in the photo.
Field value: 9.91 ft³
